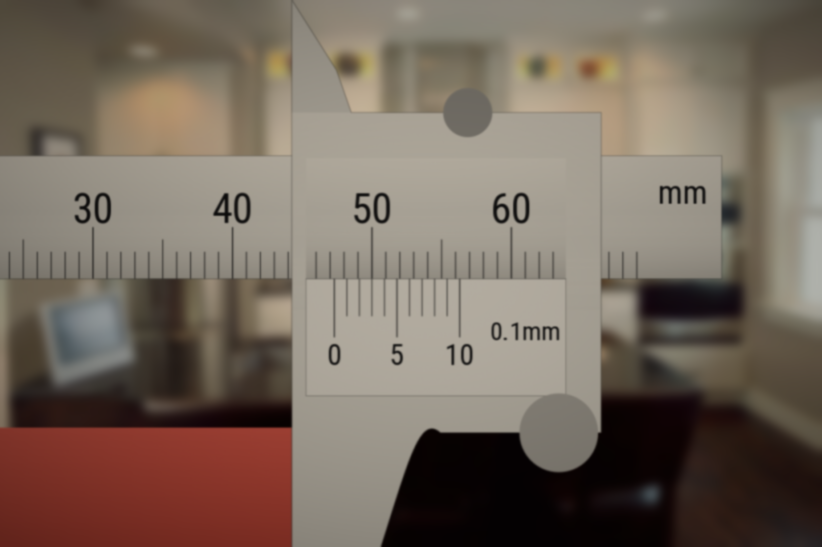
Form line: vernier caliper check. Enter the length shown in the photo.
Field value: 47.3 mm
